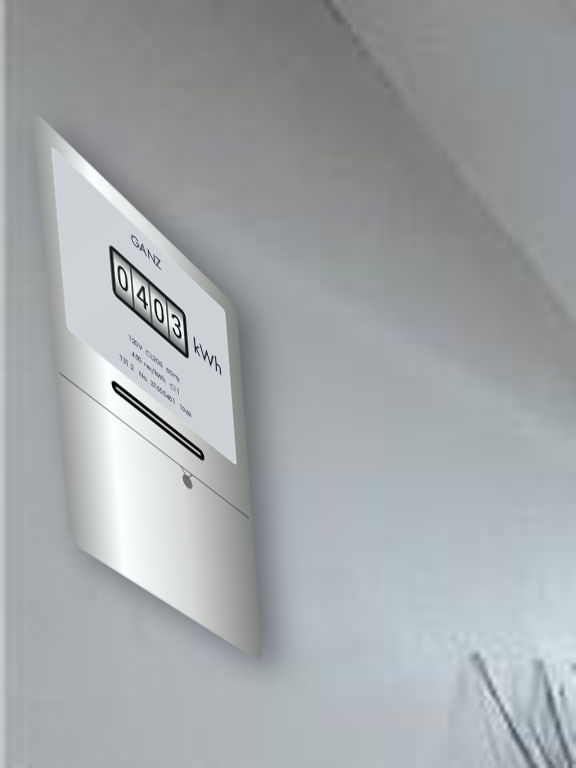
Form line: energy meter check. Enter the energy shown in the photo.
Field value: 403 kWh
